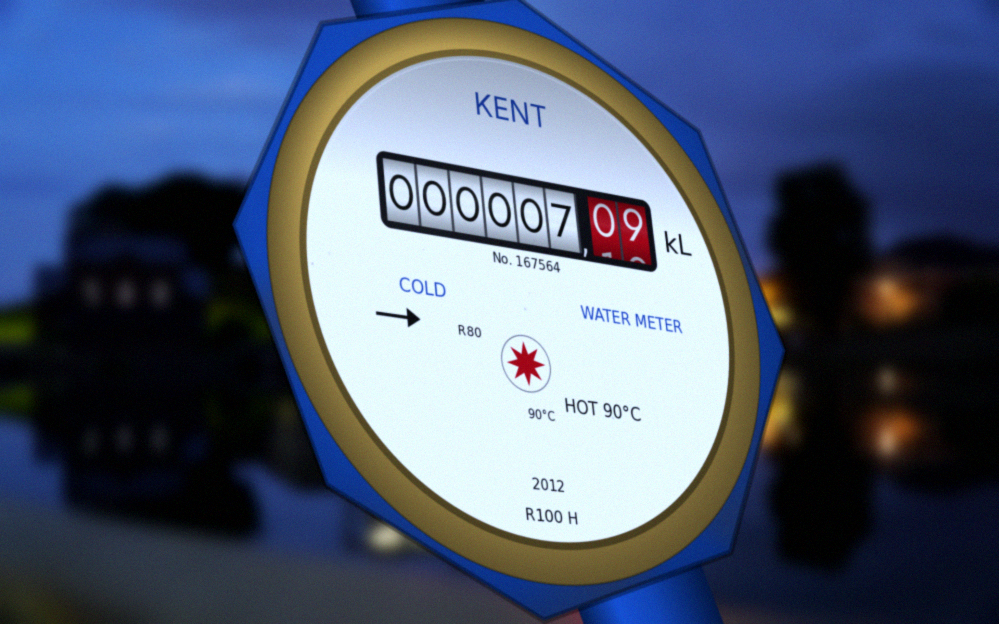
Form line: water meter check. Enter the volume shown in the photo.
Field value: 7.09 kL
